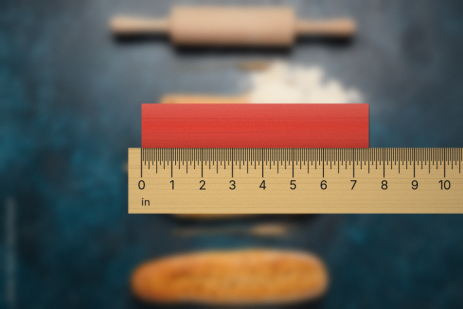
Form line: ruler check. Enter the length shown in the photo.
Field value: 7.5 in
